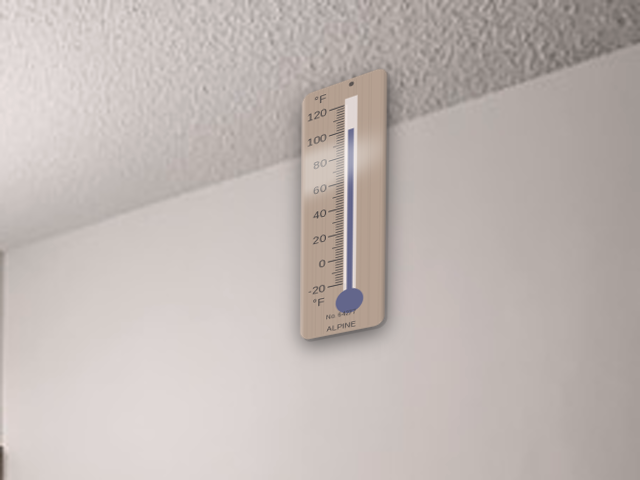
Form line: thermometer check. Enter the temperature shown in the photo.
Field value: 100 °F
